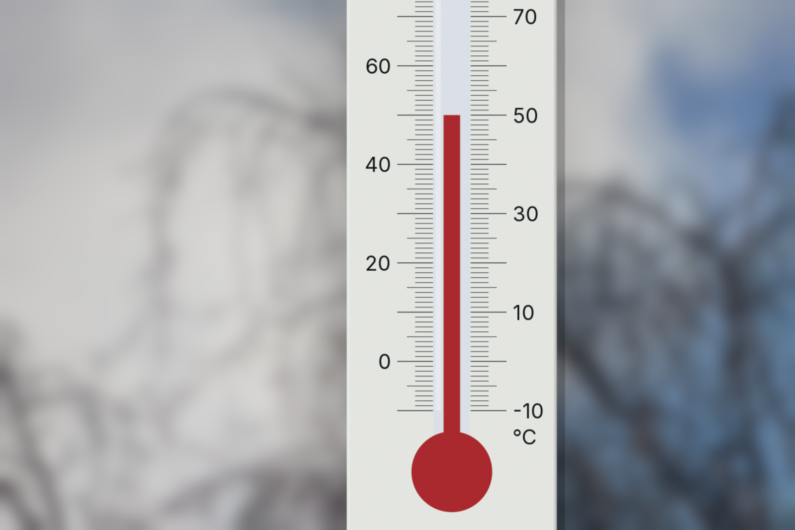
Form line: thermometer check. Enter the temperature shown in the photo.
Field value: 50 °C
